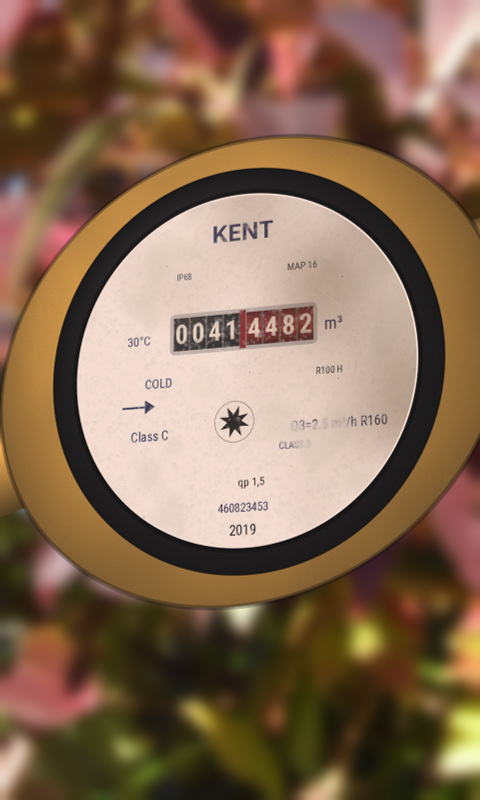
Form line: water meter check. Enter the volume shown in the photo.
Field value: 41.4482 m³
